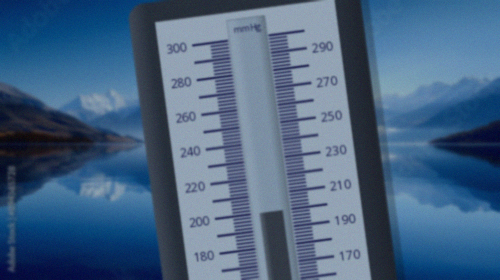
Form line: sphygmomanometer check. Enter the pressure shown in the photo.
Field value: 200 mmHg
